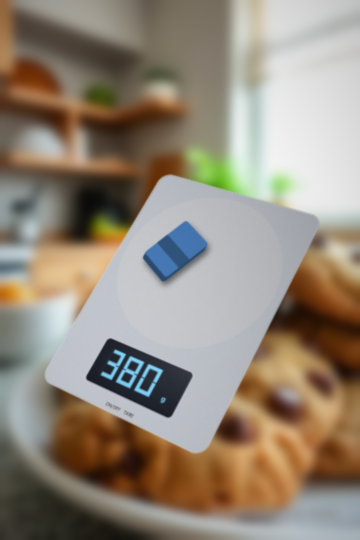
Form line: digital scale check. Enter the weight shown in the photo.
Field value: 380 g
